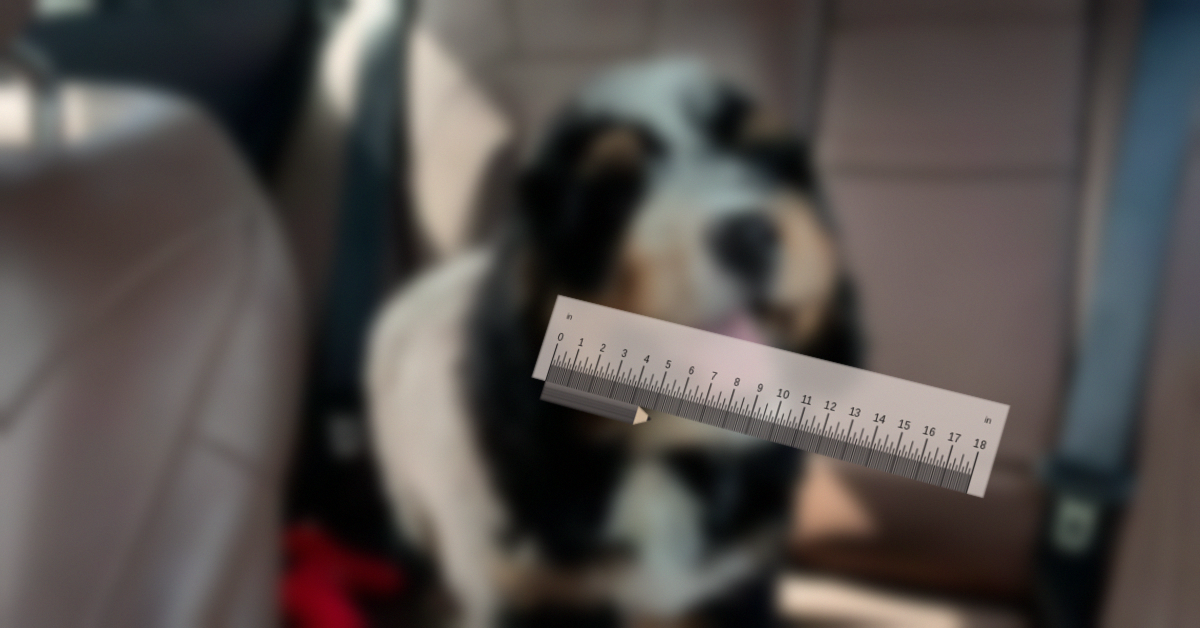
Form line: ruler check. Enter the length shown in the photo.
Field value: 5 in
